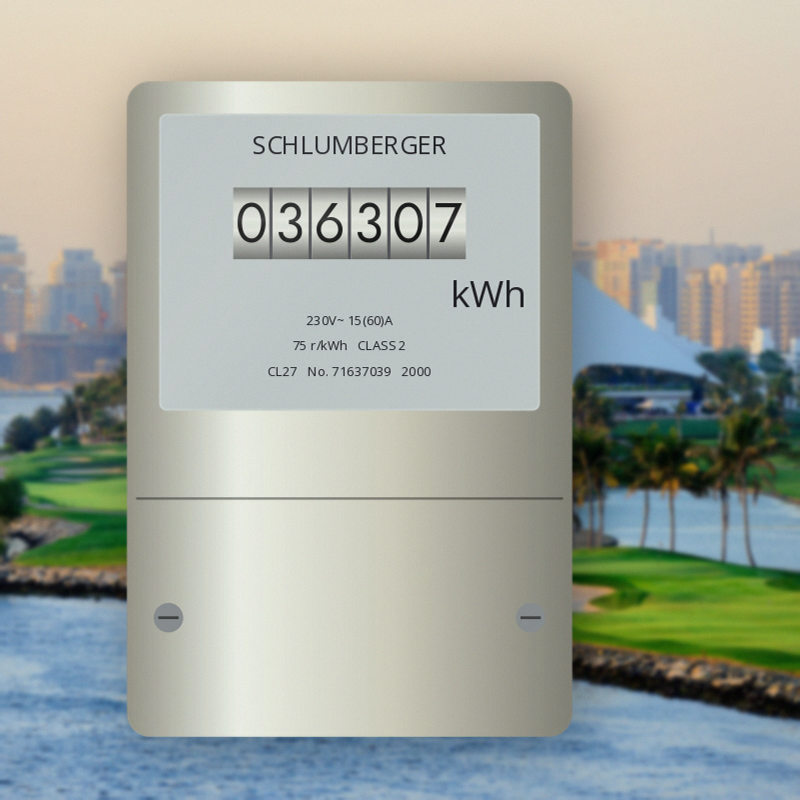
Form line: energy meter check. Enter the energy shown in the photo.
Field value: 36307 kWh
